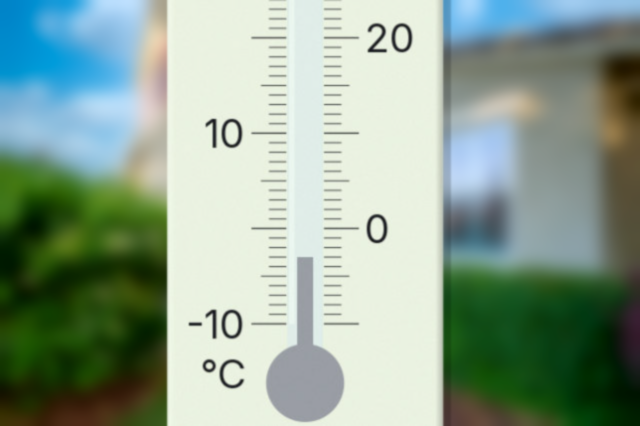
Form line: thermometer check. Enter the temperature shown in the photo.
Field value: -3 °C
